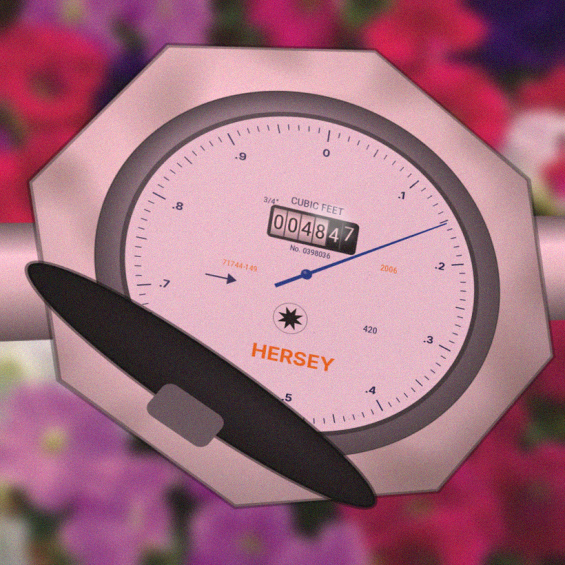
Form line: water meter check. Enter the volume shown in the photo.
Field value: 4847.15 ft³
